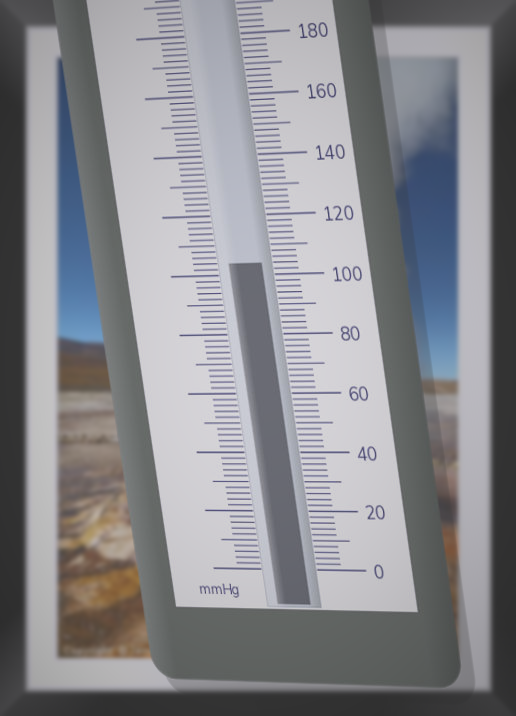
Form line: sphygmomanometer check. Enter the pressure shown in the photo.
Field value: 104 mmHg
